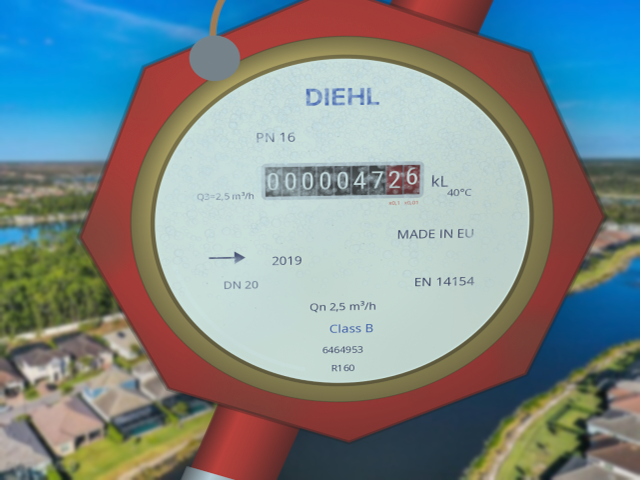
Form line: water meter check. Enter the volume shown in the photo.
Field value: 47.26 kL
